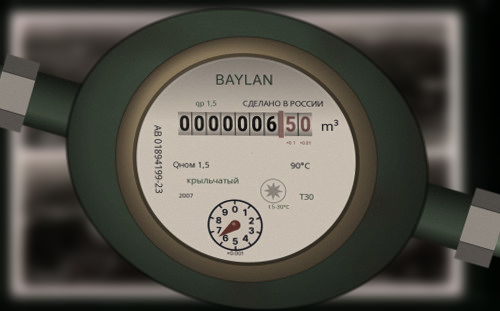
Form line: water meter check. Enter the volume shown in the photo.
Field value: 6.506 m³
